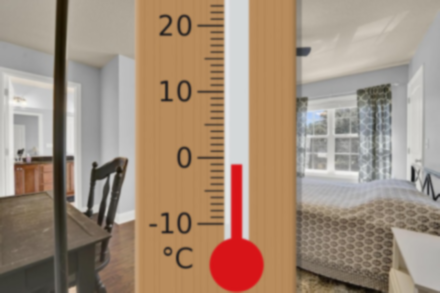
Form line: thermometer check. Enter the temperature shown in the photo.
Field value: -1 °C
